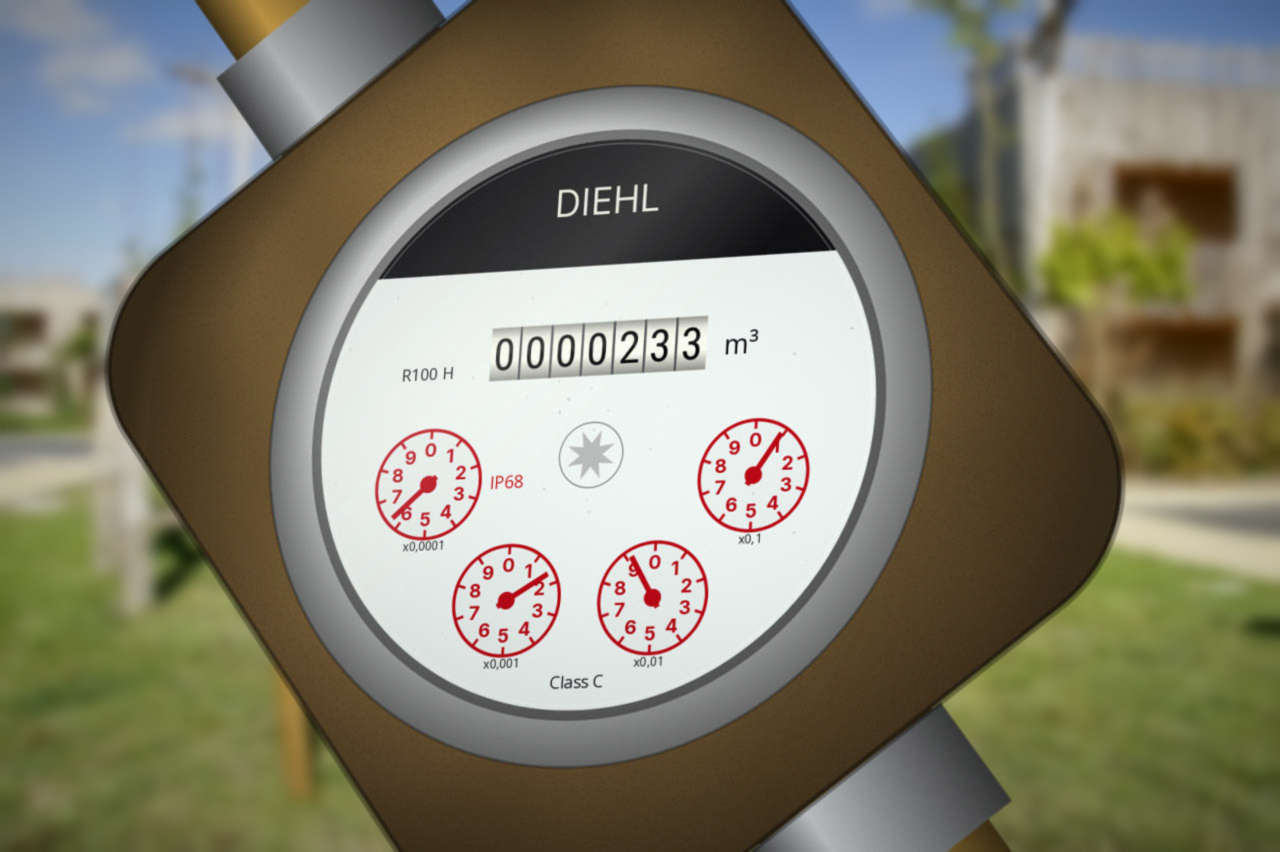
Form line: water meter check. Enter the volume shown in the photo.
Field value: 233.0916 m³
